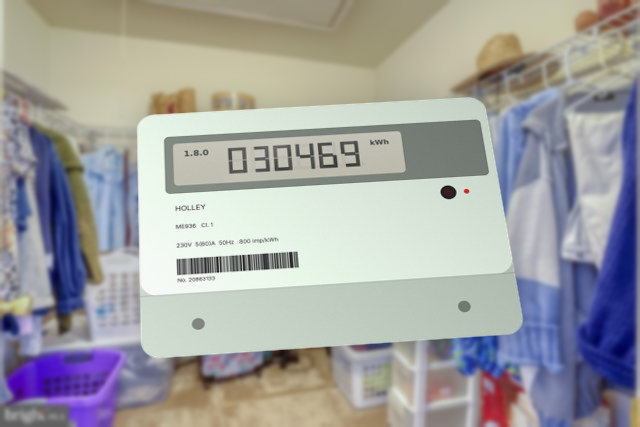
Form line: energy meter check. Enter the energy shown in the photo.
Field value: 30469 kWh
